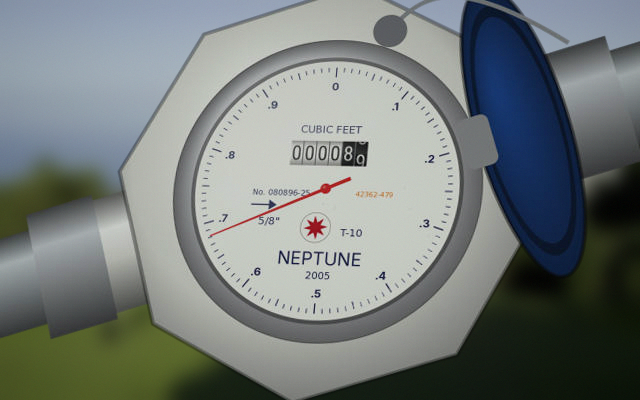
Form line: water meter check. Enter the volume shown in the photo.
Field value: 88.68 ft³
